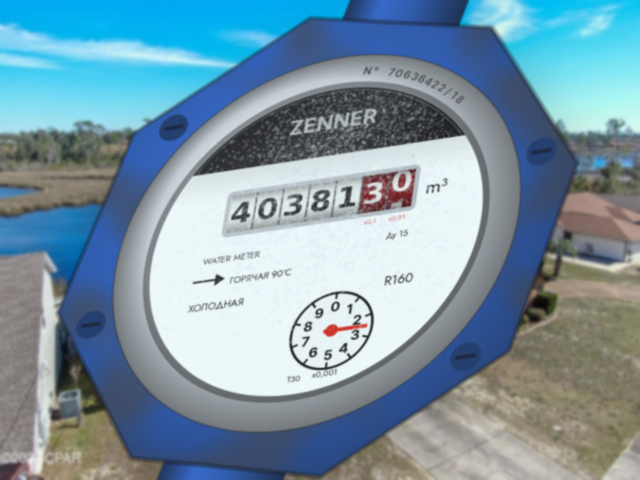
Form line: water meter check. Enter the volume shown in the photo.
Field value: 40381.302 m³
